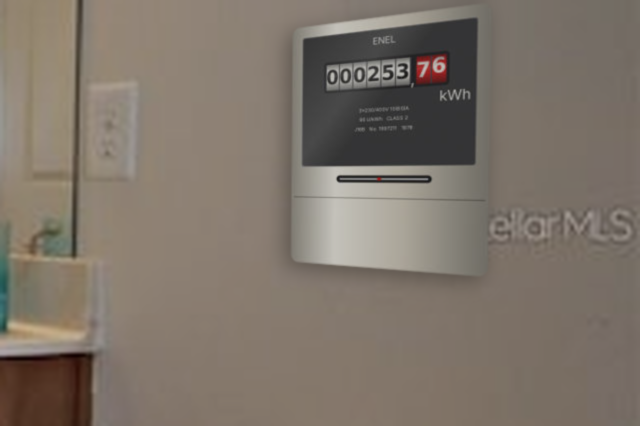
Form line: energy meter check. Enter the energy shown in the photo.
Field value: 253.76 kWh
